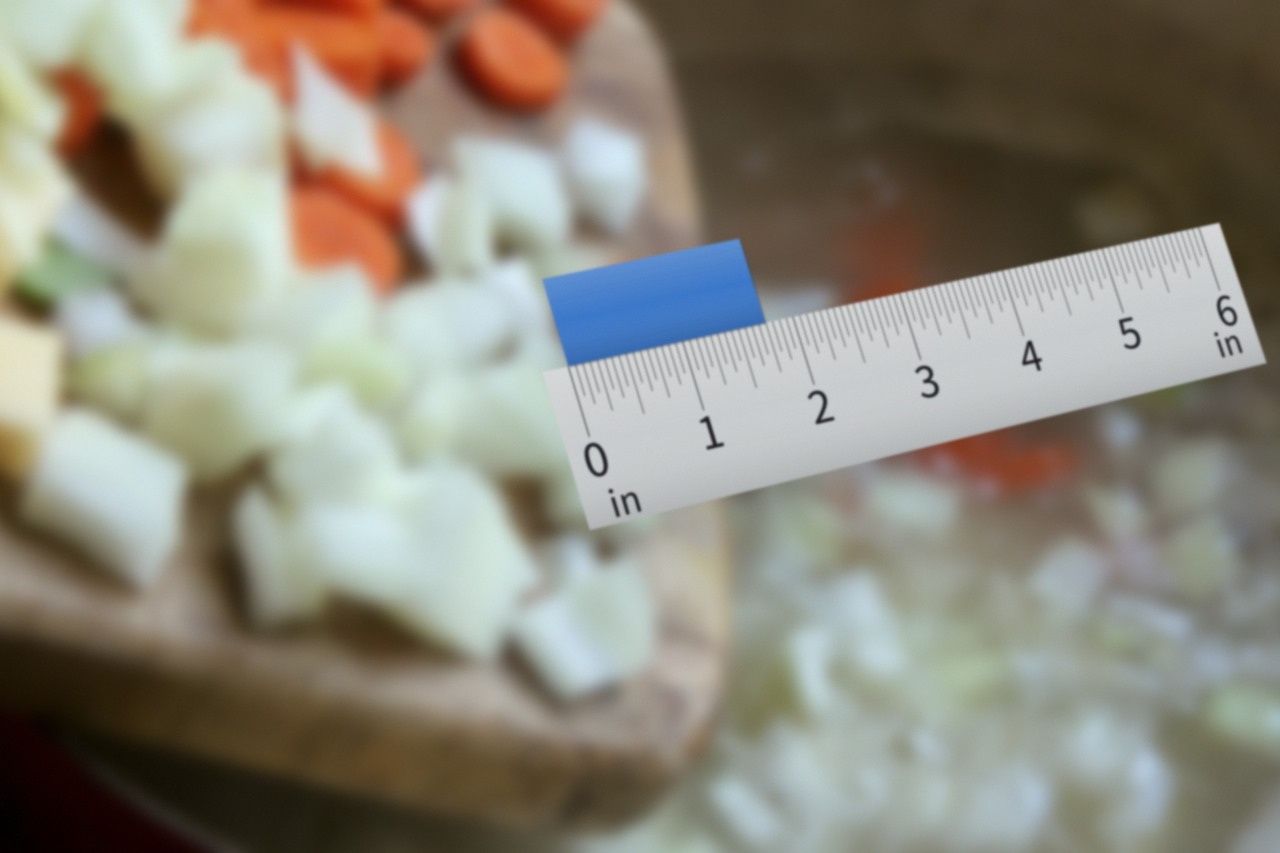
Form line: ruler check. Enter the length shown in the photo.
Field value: 1.75 in
